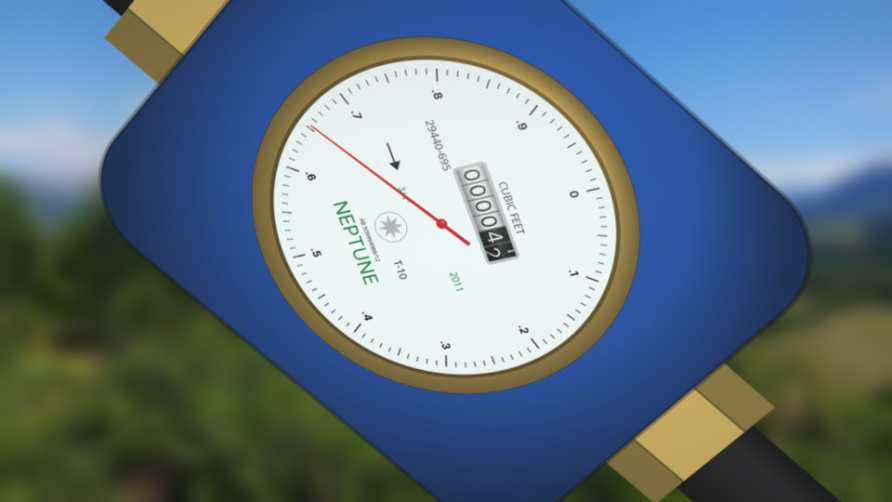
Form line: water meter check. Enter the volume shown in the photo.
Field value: 41.65 ft³
